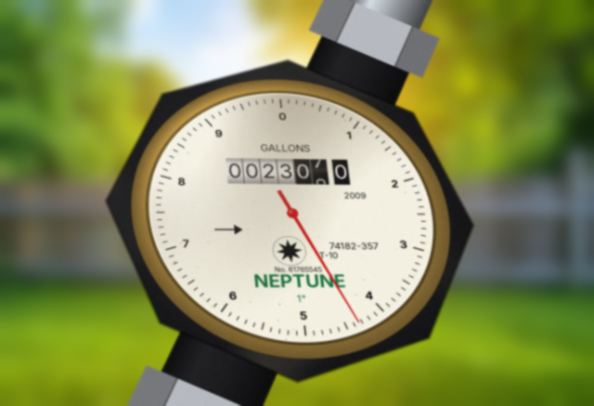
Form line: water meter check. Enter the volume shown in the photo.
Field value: 23074.3 gal
